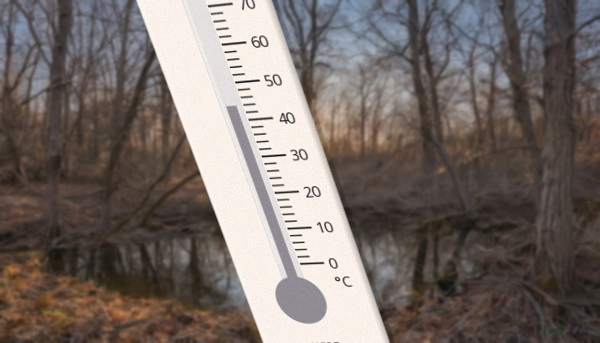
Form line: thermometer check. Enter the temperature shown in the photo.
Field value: 44 °C
